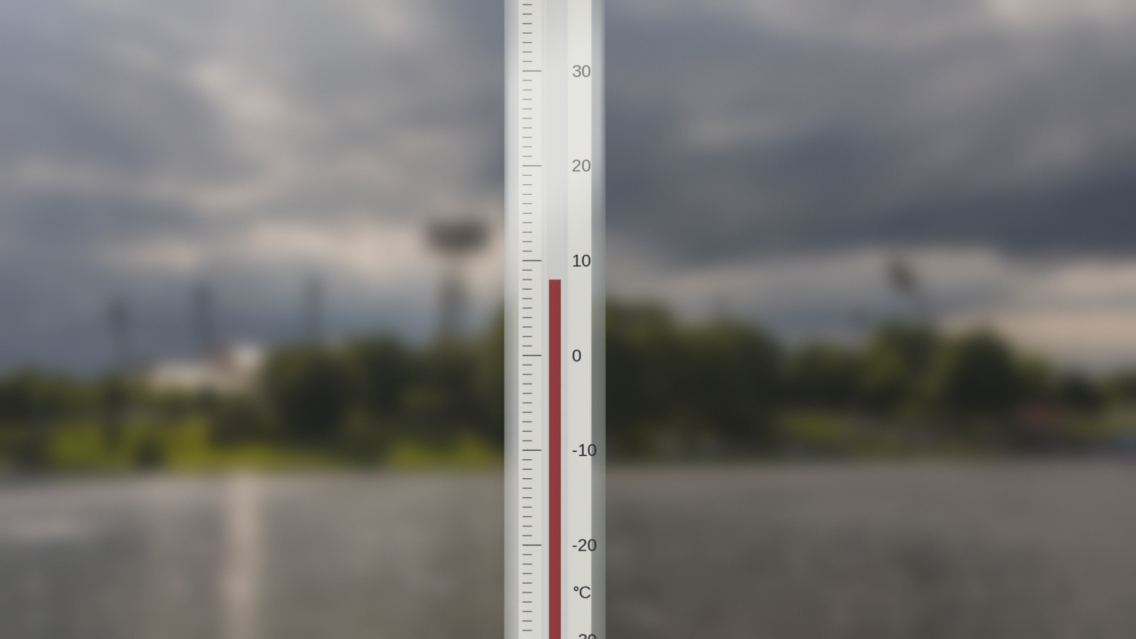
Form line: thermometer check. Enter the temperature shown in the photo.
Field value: 8 °C
